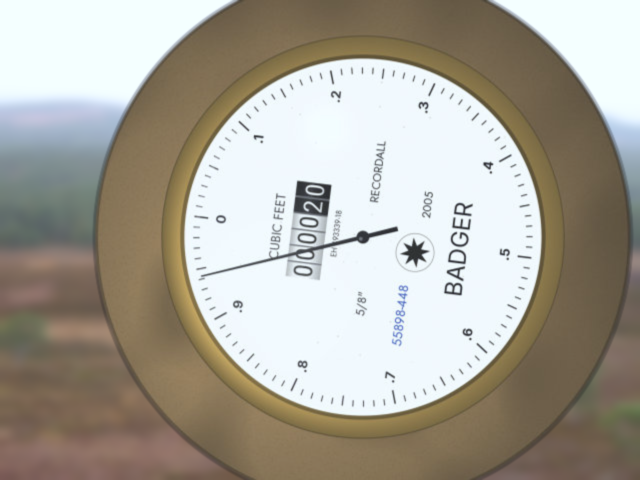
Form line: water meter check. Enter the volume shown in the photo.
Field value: 19.94 ft³
